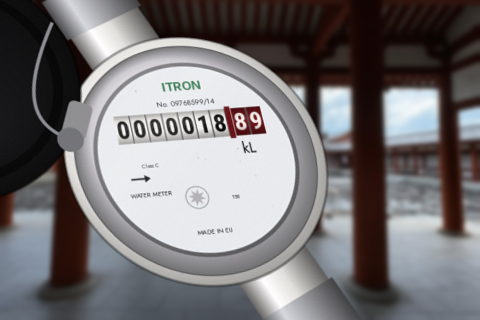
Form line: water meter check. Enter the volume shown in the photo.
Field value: 18.89 kL
